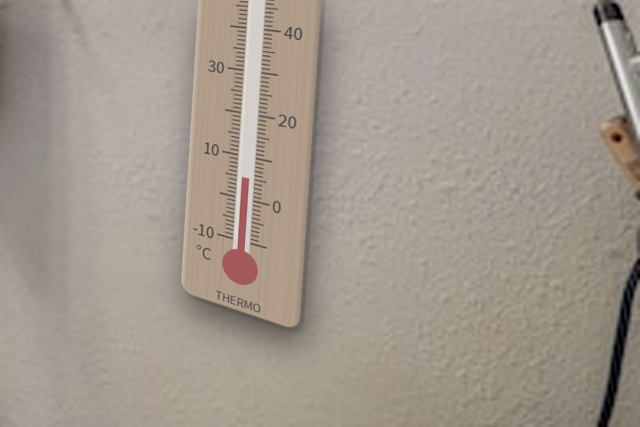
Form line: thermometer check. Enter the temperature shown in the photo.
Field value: 5 °C
